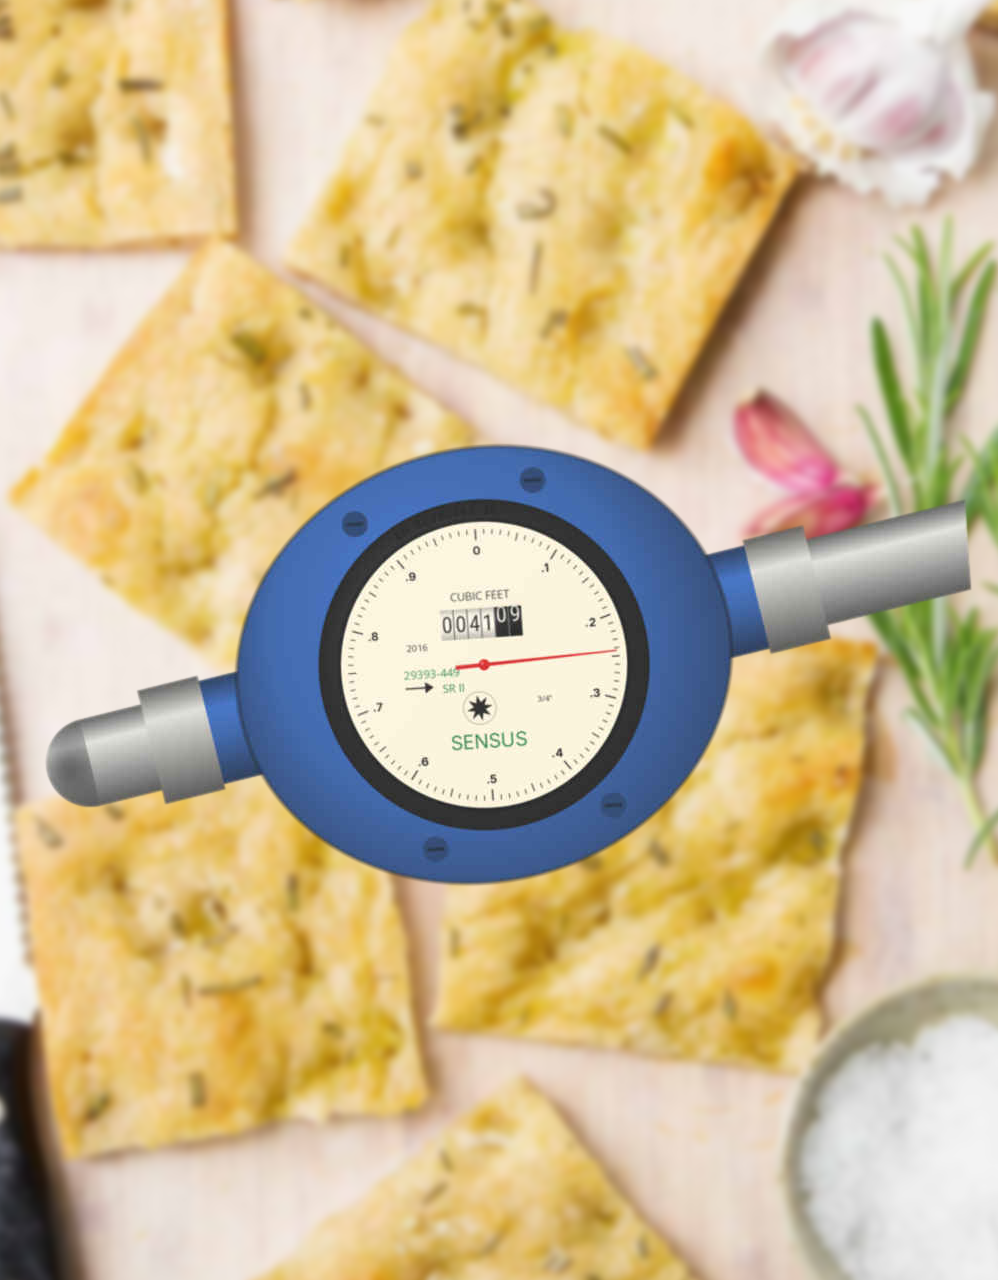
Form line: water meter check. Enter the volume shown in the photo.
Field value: 4109.24 ft³
